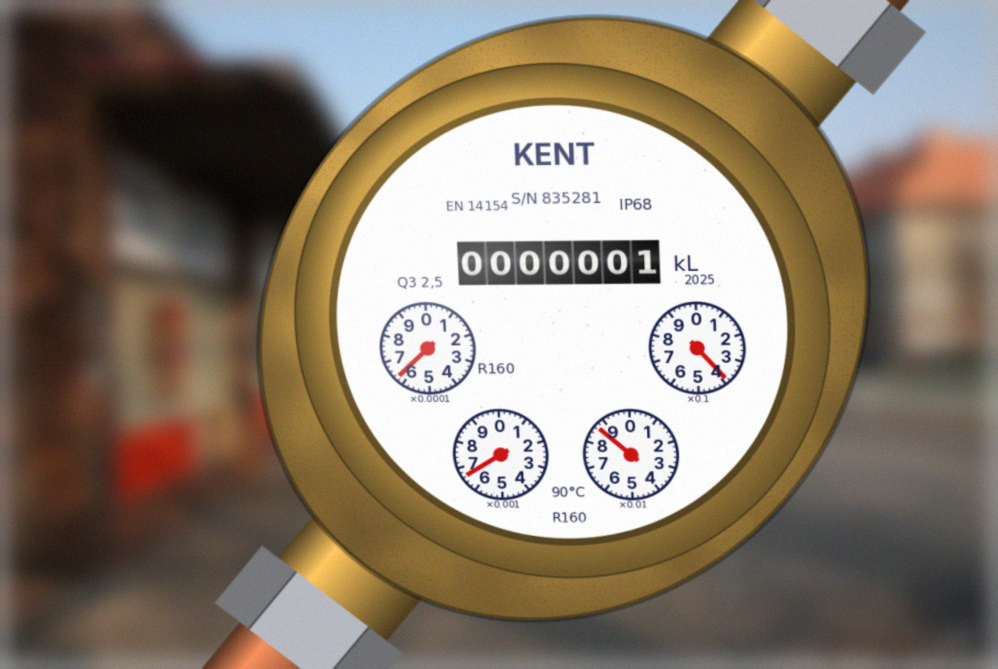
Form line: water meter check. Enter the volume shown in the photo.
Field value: 1.3866 kL
